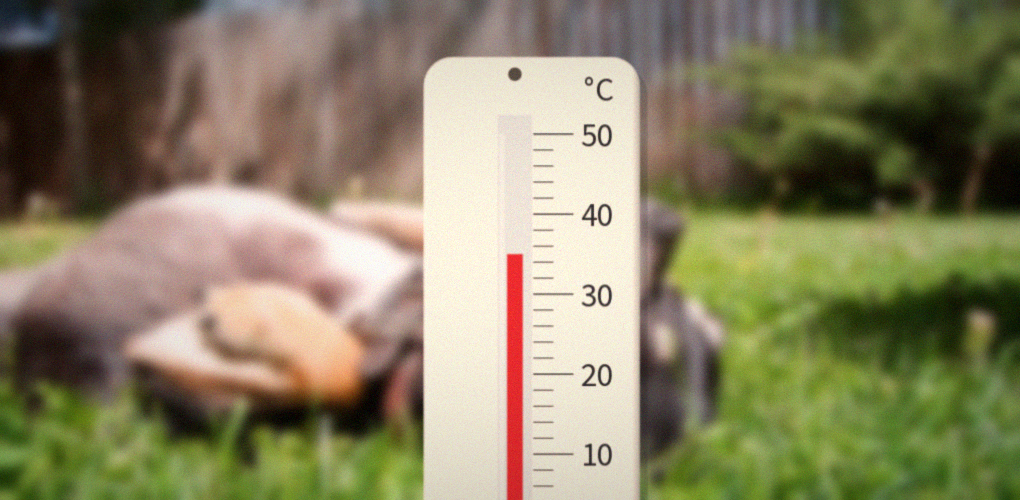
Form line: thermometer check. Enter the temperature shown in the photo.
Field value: 35 °C
